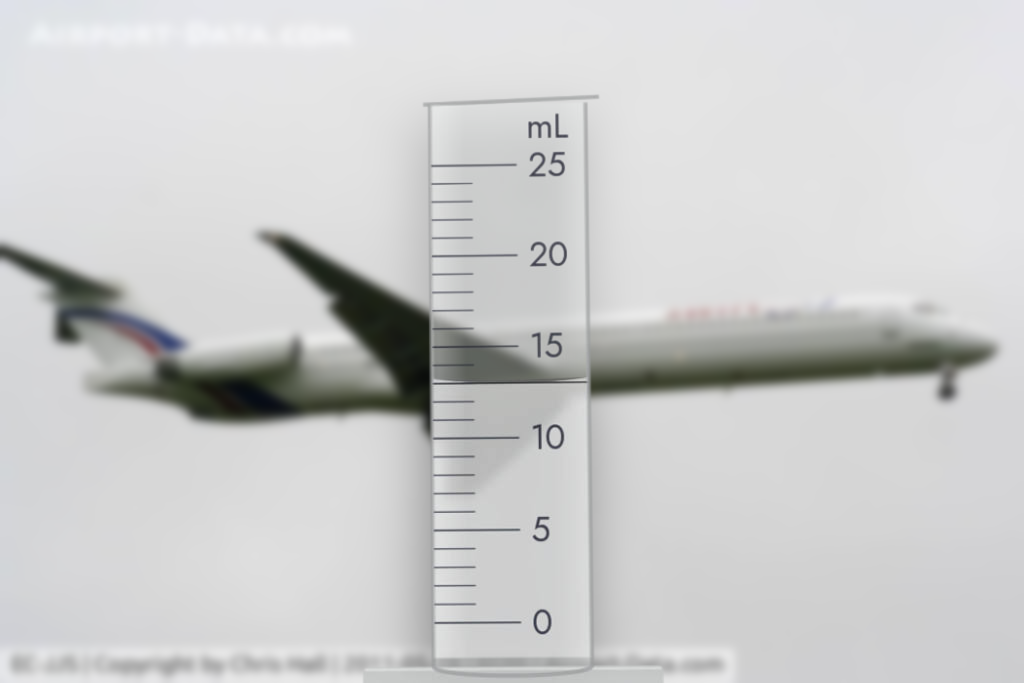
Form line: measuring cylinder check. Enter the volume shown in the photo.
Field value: 13 mL
